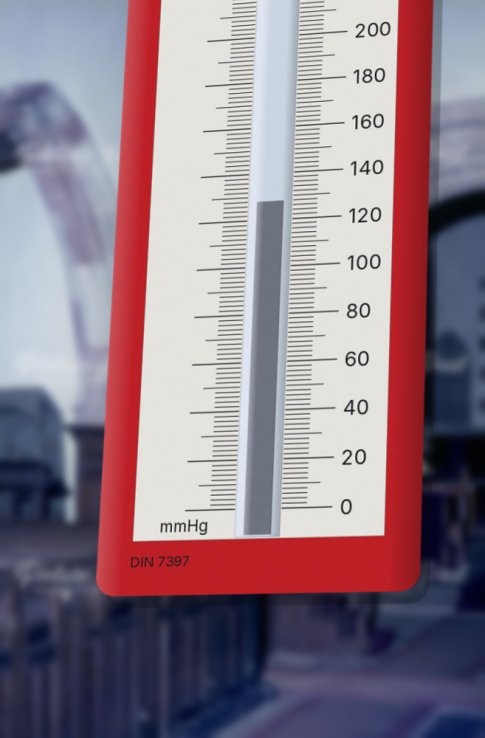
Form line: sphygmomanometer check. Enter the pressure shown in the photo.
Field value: 128 mmHg
